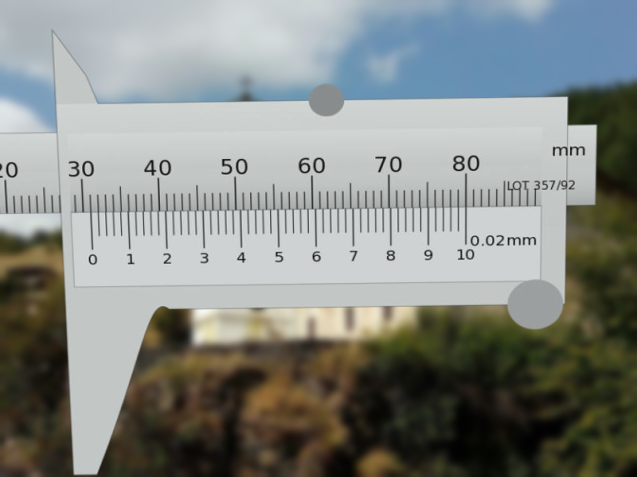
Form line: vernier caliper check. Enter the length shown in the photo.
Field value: 31.0 mm
